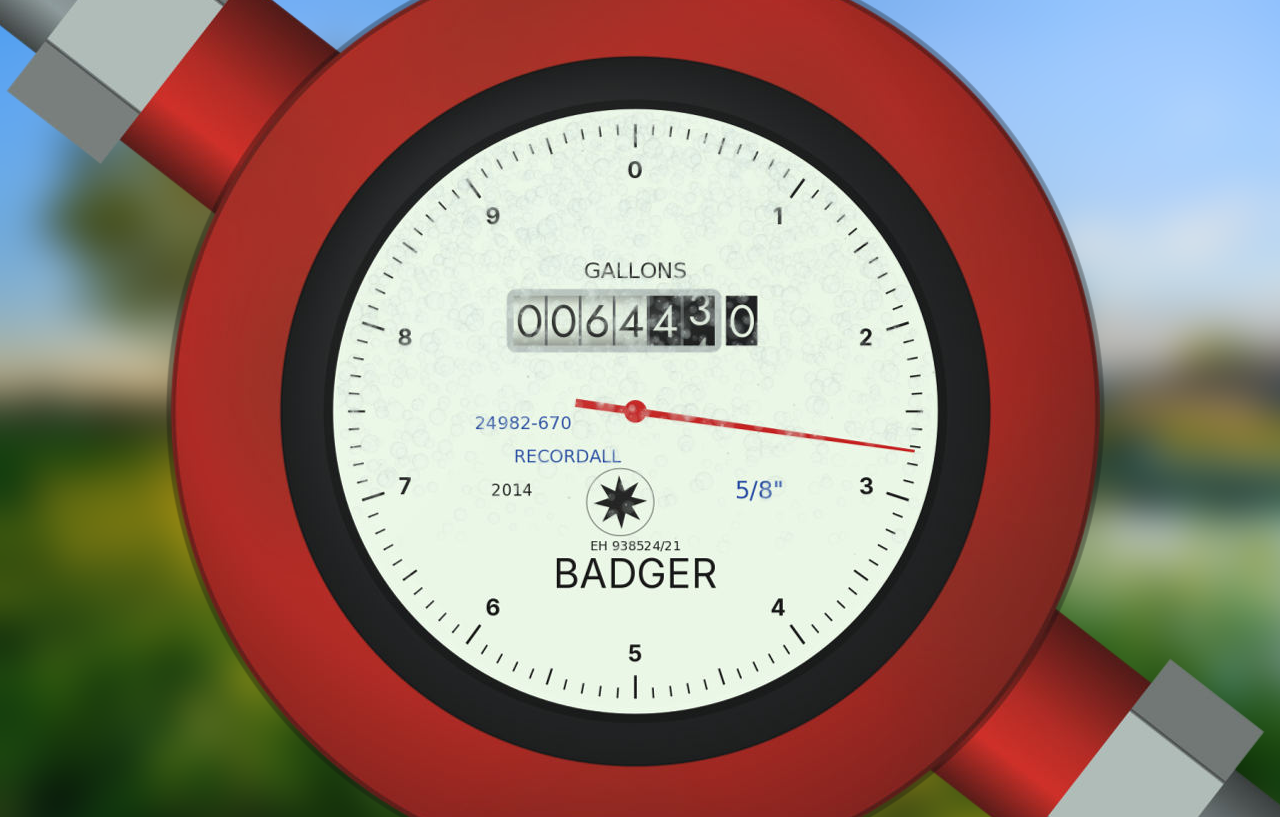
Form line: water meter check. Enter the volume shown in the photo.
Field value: 64432.7 gal
